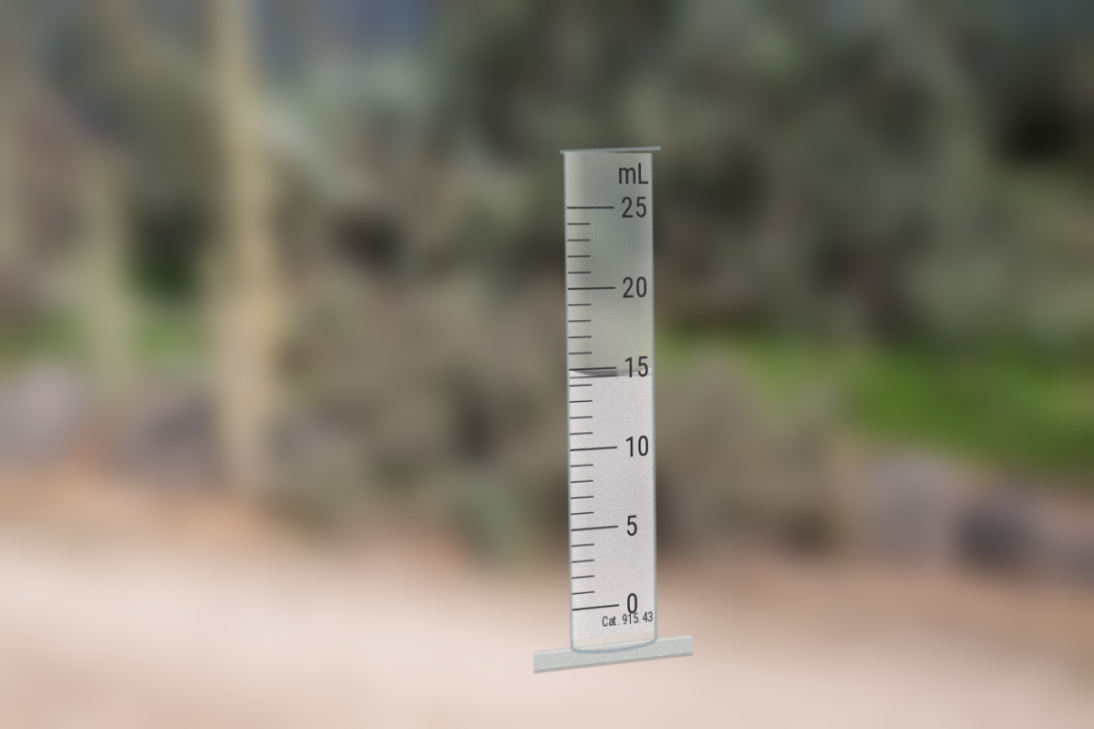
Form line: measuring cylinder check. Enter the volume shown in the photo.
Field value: 14.5 mL
